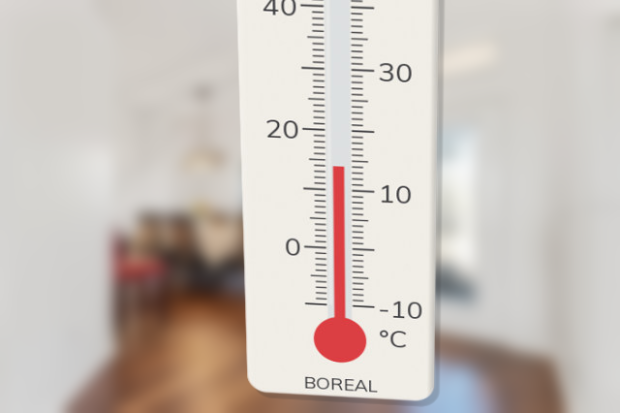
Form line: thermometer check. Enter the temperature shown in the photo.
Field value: 14 °C
